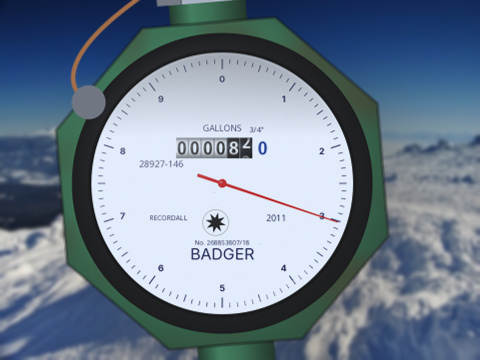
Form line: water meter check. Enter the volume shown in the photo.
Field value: 823.0 gal
